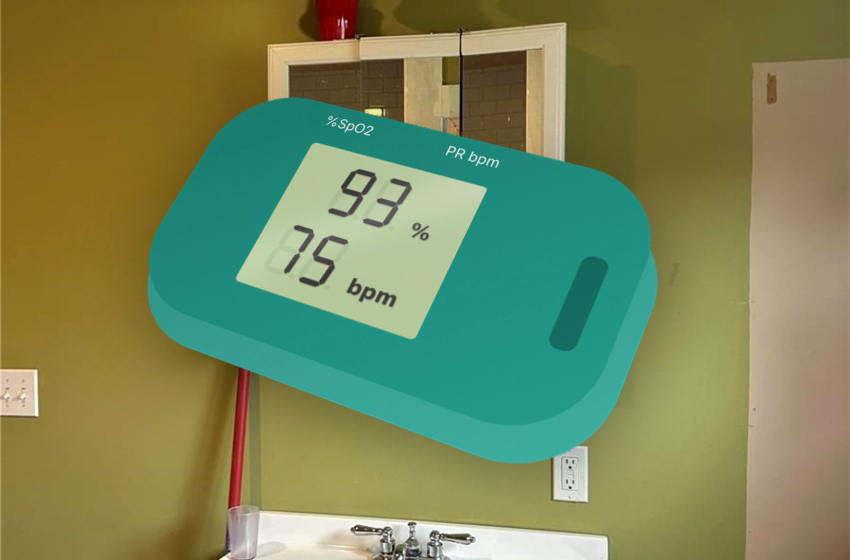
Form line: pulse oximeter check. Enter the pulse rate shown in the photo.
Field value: 75 bpm
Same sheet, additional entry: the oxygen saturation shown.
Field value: 93 %
